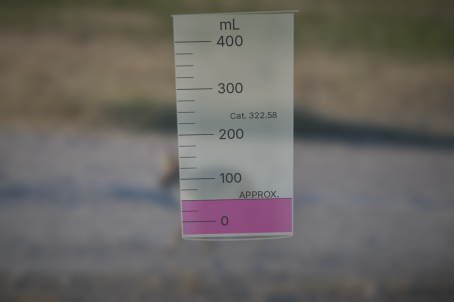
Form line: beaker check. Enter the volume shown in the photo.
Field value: 50 mL
